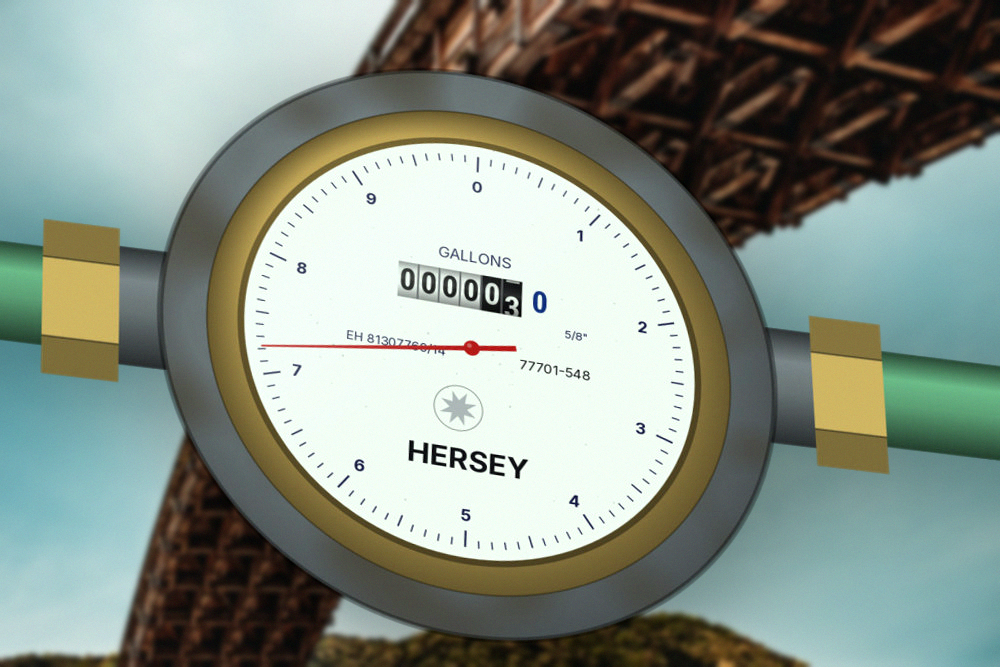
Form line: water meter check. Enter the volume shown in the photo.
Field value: 27.2 gal
